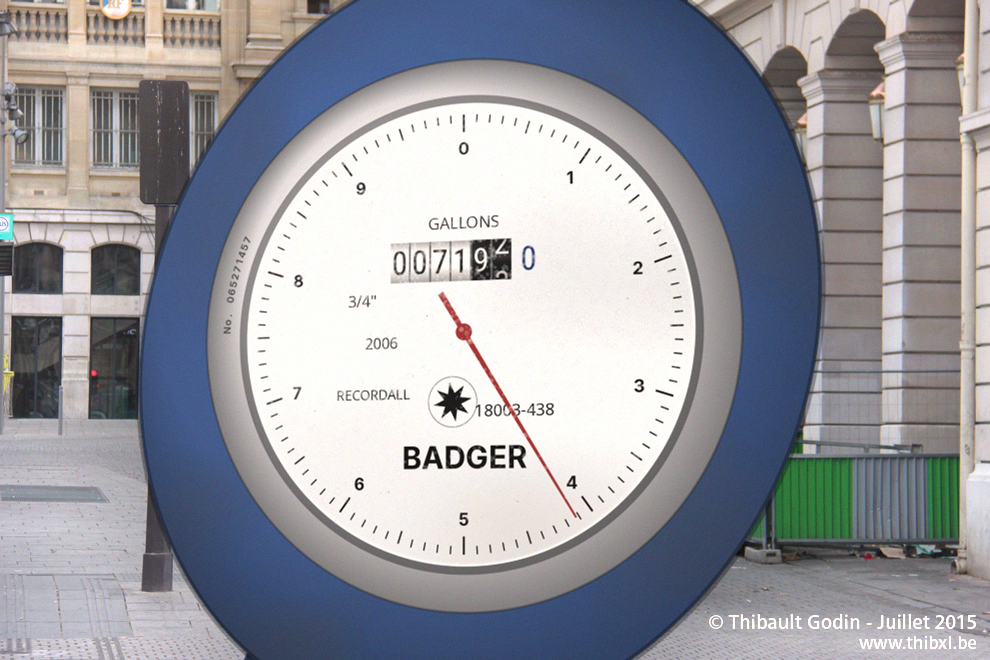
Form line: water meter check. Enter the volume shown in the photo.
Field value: 71924.1 gal
